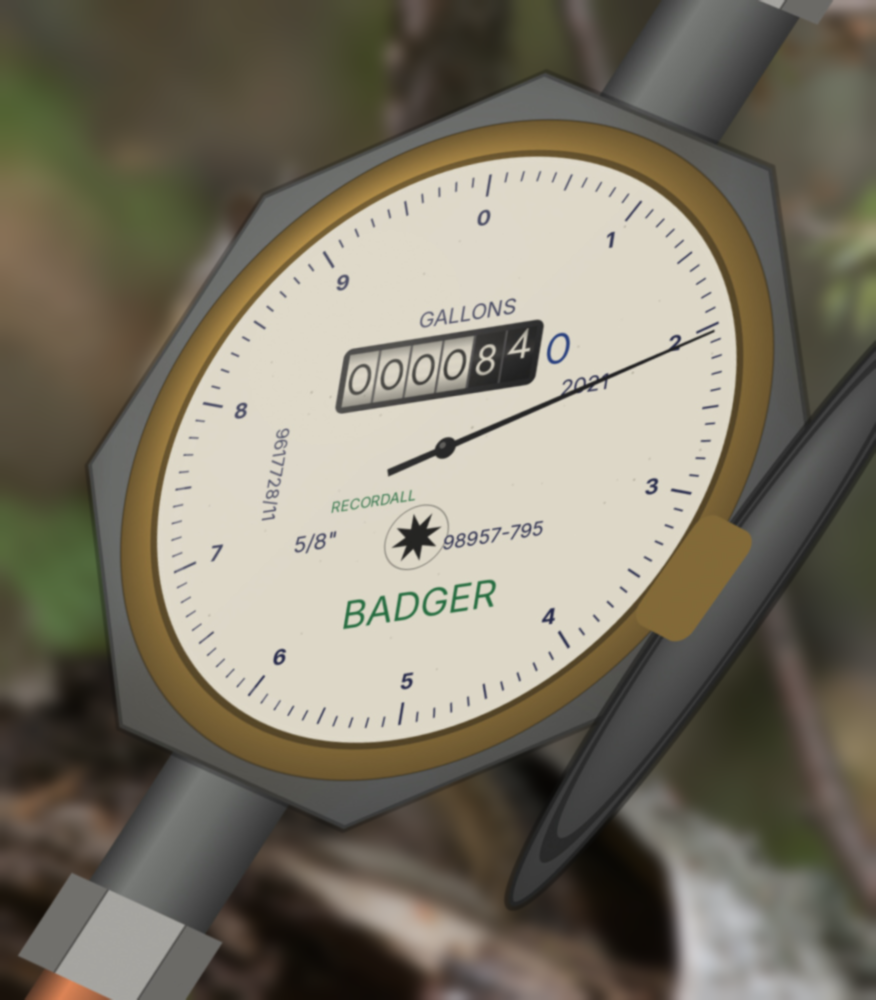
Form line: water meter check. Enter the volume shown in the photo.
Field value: 842.0 gal
